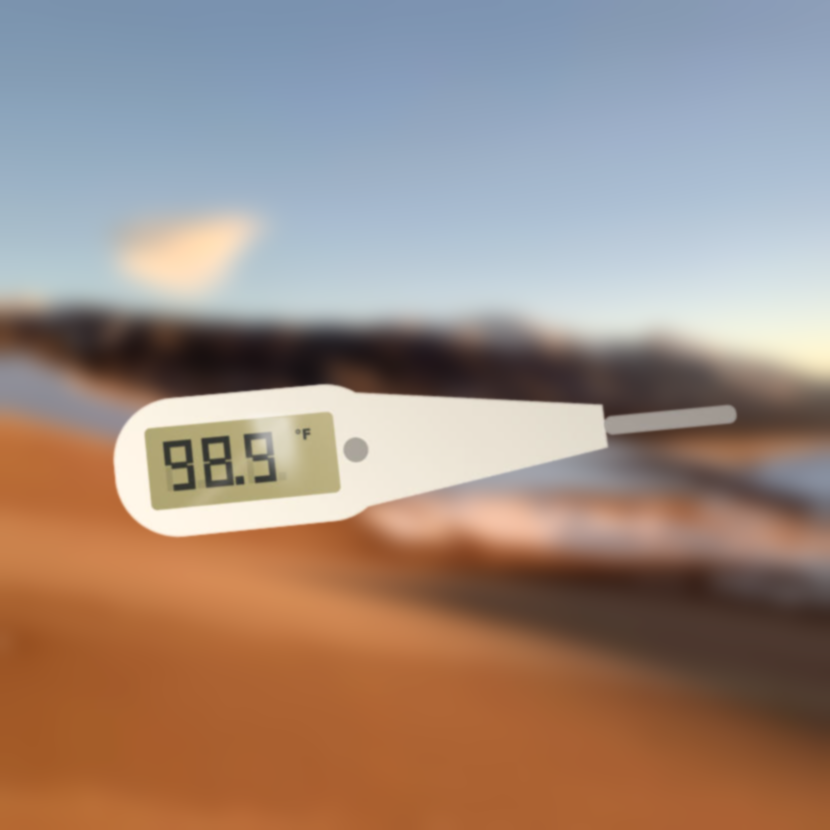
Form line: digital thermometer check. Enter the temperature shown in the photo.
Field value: 98.9 °F
